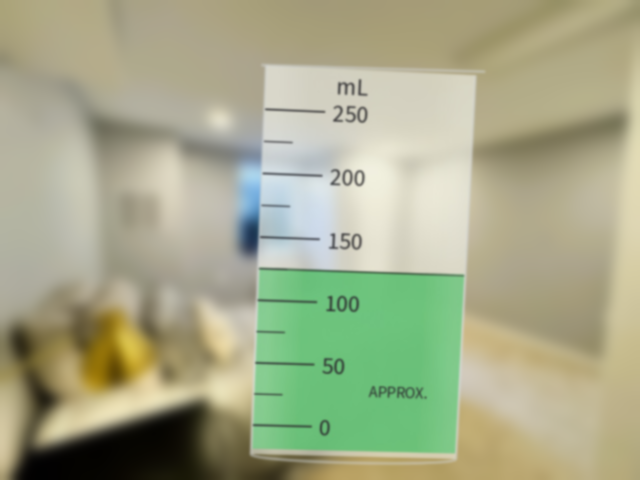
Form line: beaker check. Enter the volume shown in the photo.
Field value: 125 mL
